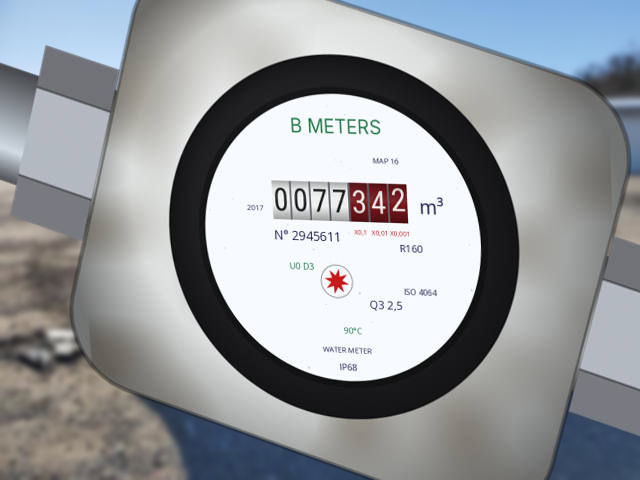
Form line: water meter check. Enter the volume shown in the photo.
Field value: 77.342 m³
